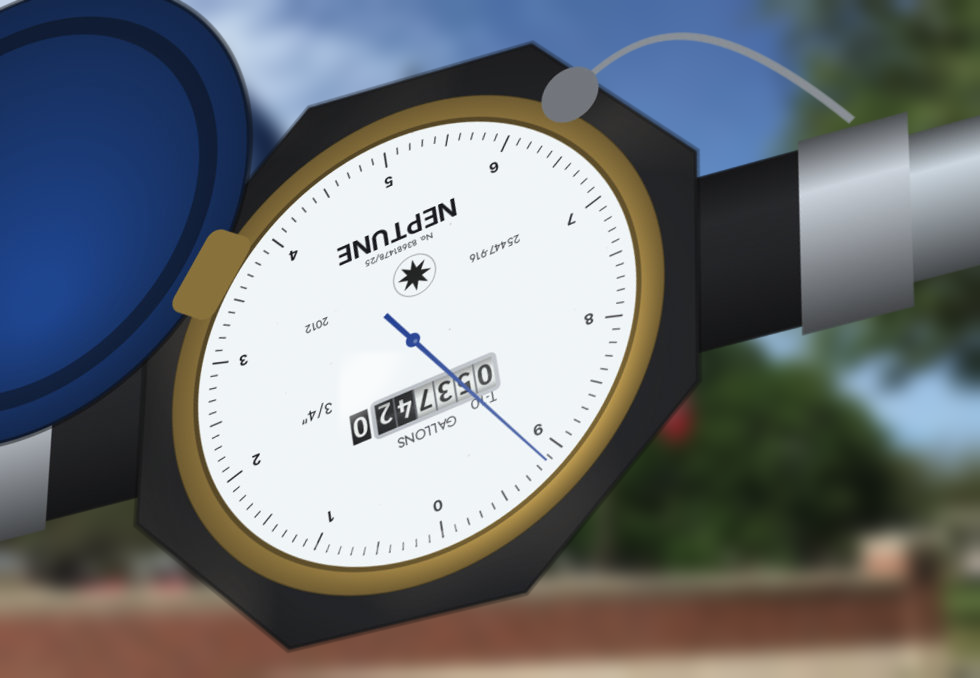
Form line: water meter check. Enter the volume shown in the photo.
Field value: 537419.1 gal
